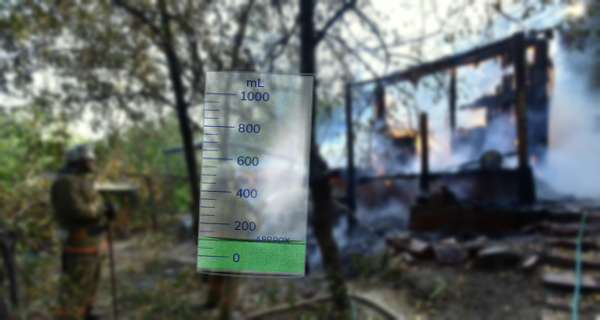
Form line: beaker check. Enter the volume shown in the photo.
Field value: 100 mL
